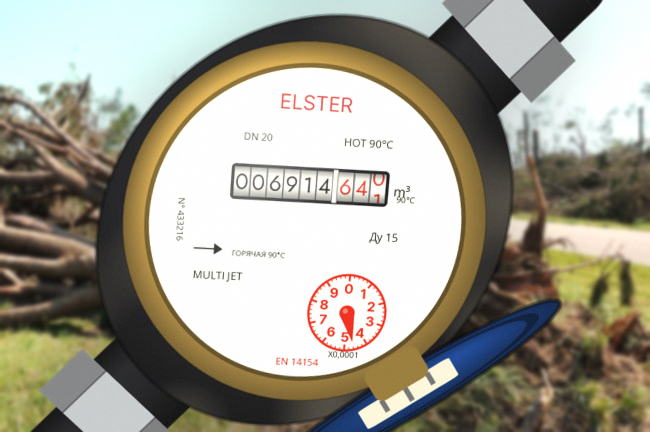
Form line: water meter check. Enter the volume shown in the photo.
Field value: 6914.6404 m³
